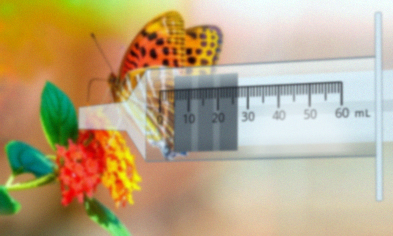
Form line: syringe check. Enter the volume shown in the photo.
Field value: 5 mL
